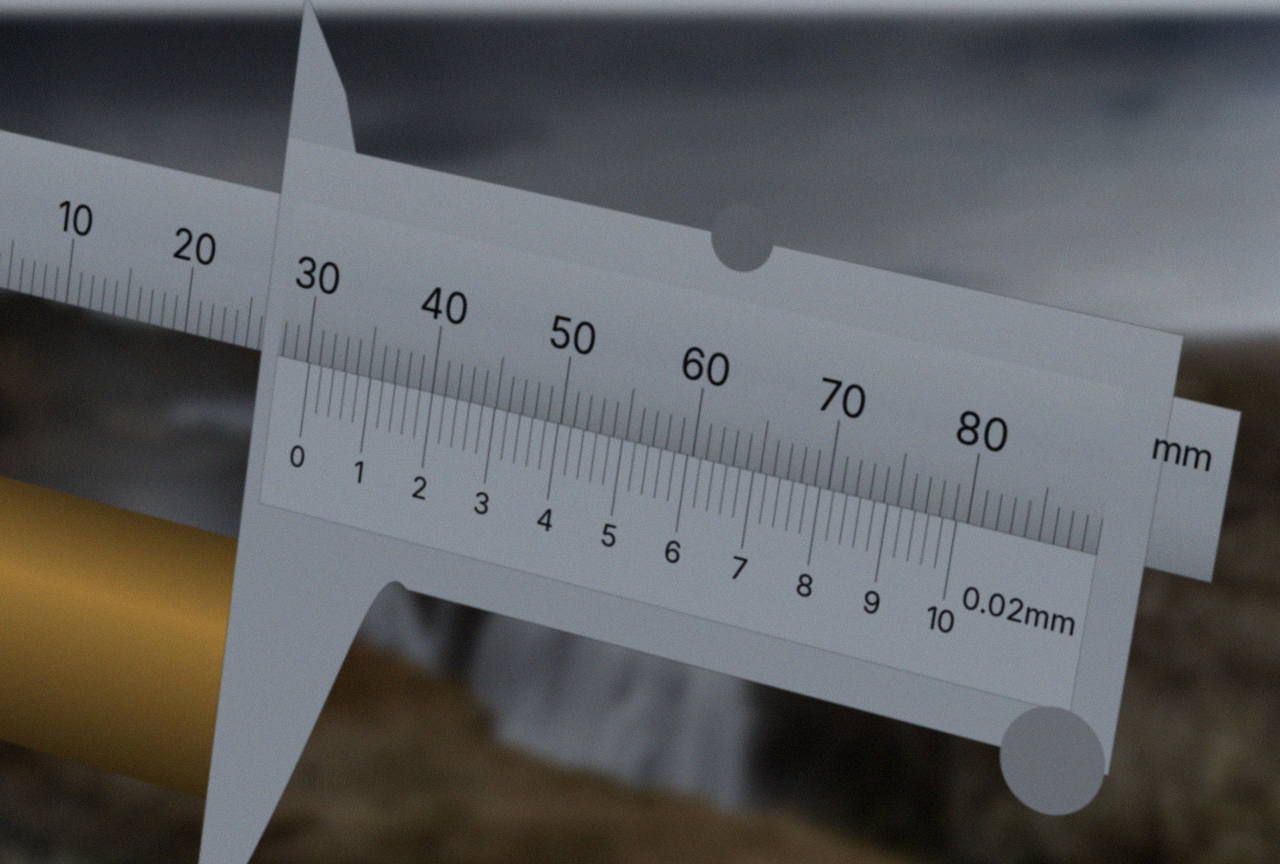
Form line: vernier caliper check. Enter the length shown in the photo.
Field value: 30.2 mm
